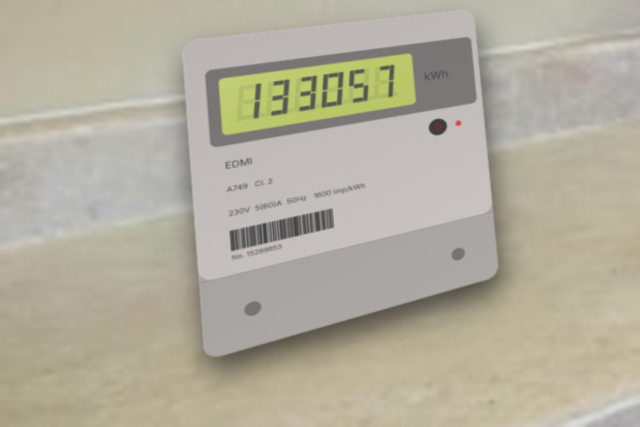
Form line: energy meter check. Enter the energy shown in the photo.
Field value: 133057 kWh
